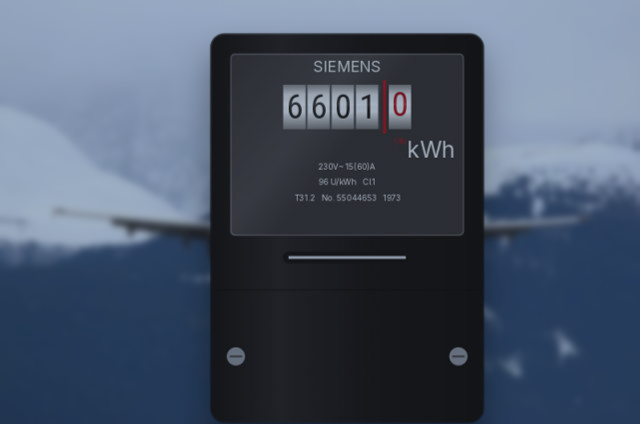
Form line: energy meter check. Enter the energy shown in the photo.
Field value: 6601.0 kWh
